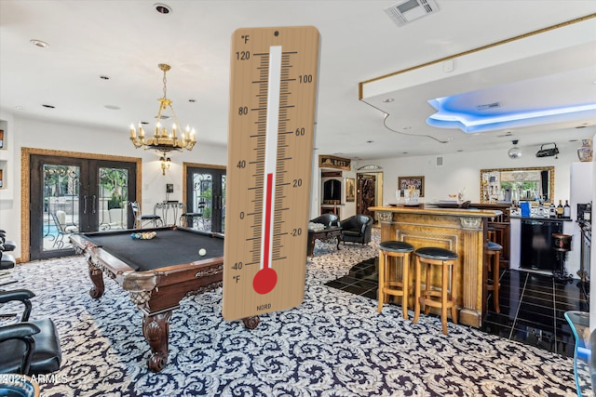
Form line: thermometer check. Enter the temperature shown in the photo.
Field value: 30 °F
